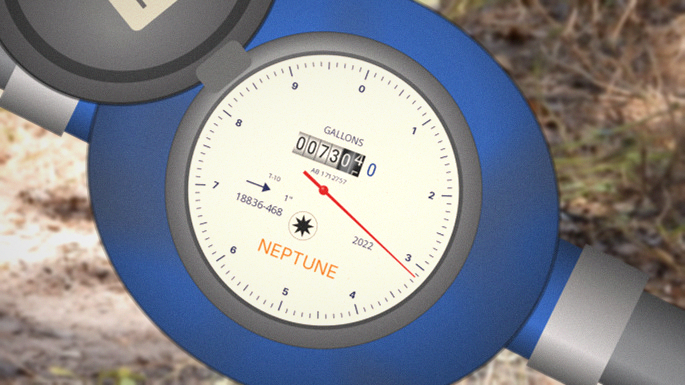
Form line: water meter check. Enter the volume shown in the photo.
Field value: 73043.1 gal
